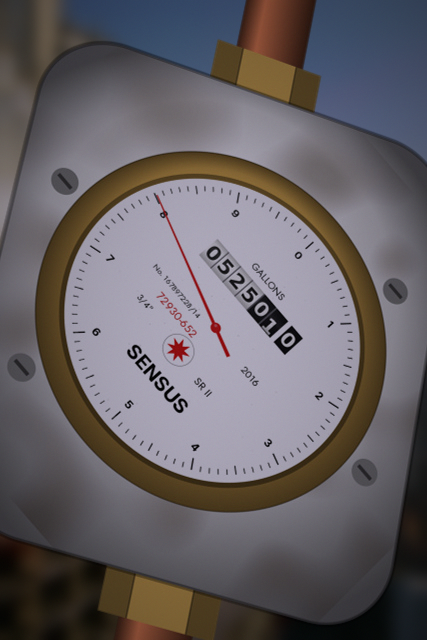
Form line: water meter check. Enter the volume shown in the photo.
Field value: 525008.0 gal
